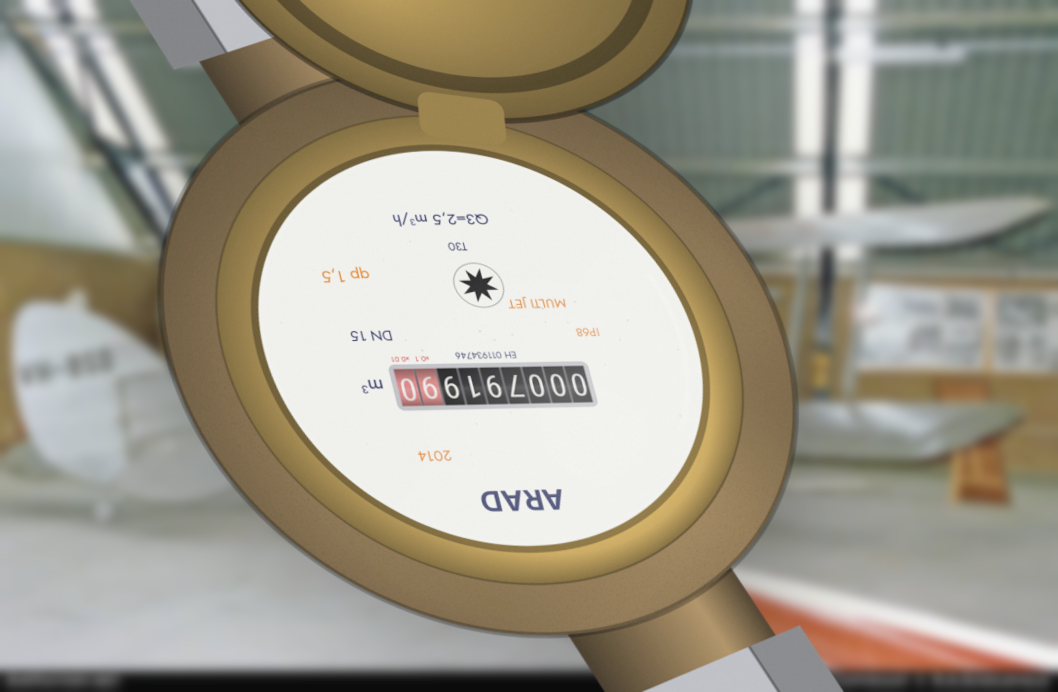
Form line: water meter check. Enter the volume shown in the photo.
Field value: 7919.90 m³
